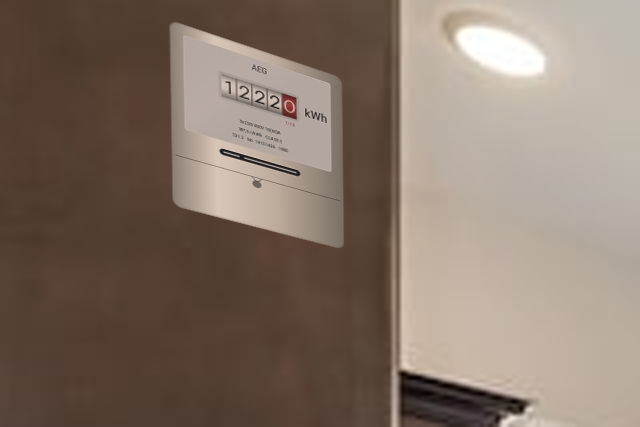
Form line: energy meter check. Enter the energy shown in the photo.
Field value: 1222.0 kWh
